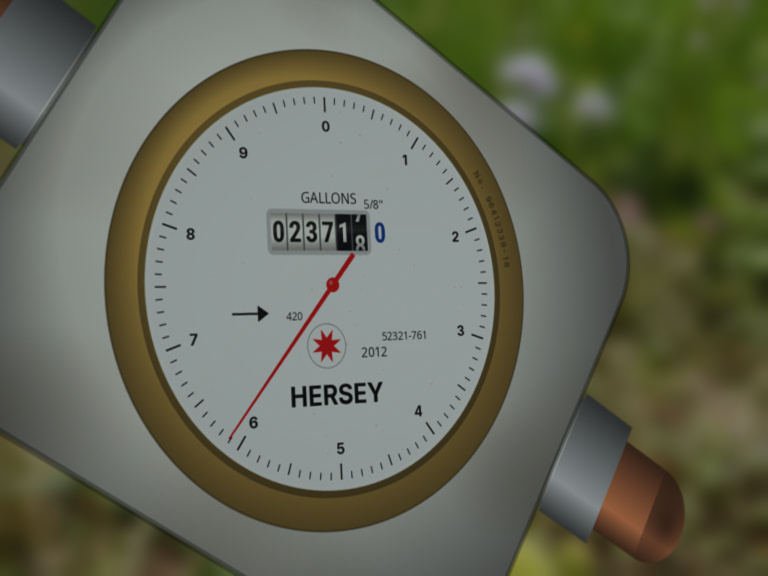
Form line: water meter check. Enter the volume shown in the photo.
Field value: 237176.1 gal
